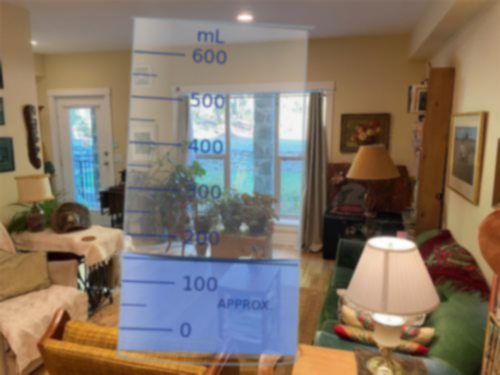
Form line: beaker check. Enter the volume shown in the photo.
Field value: 150 mL
